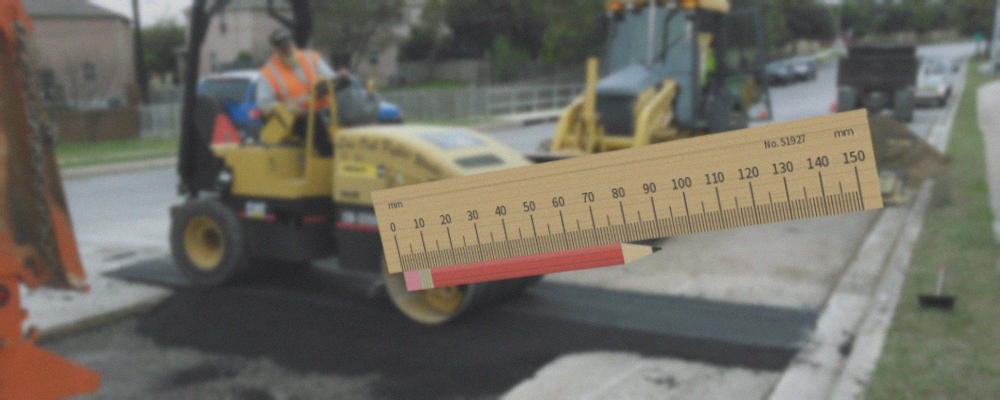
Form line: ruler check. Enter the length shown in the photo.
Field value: 90 mm
